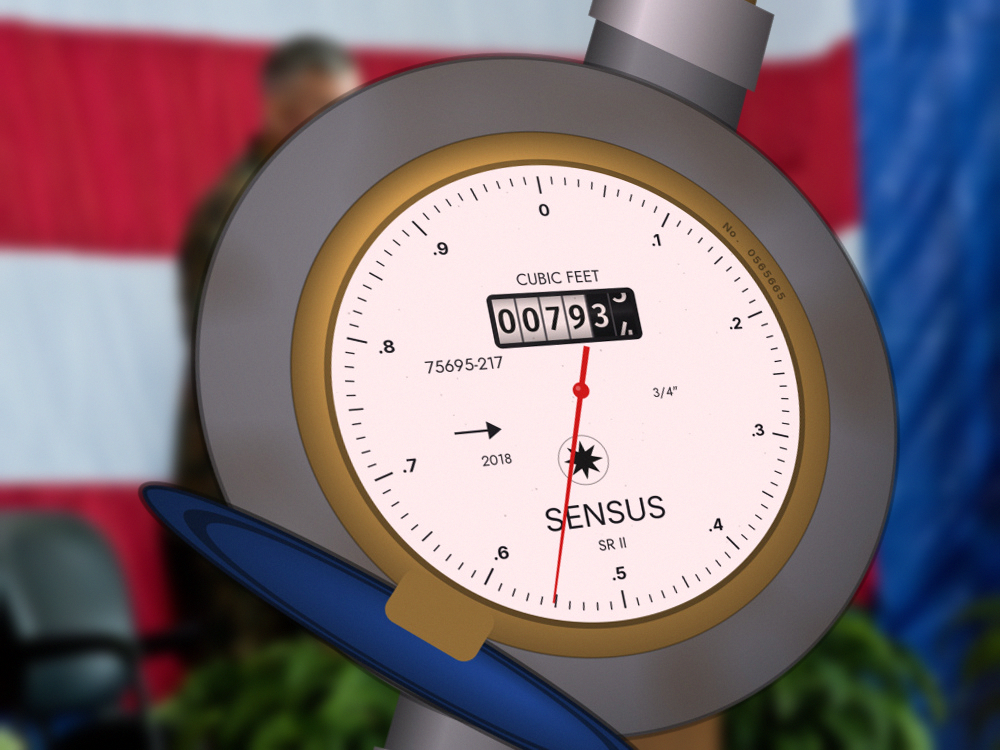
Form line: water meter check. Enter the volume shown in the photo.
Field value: 7933.55 ft³
